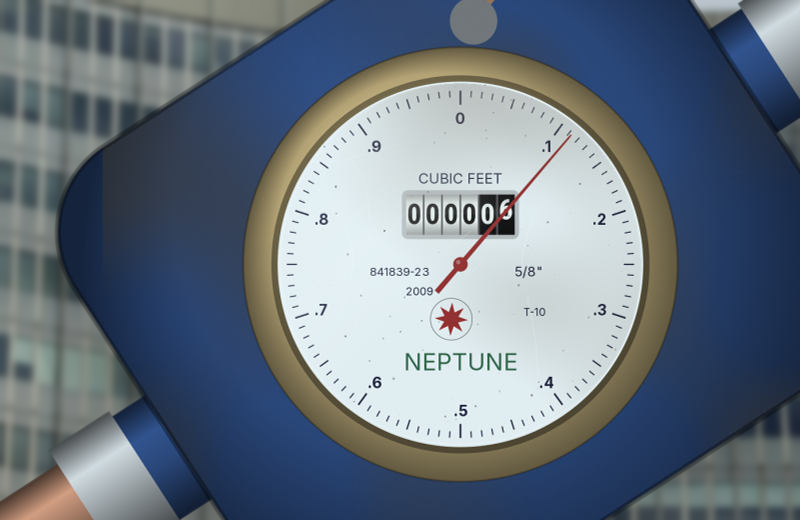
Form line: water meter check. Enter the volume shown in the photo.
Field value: 6.11 ft³
